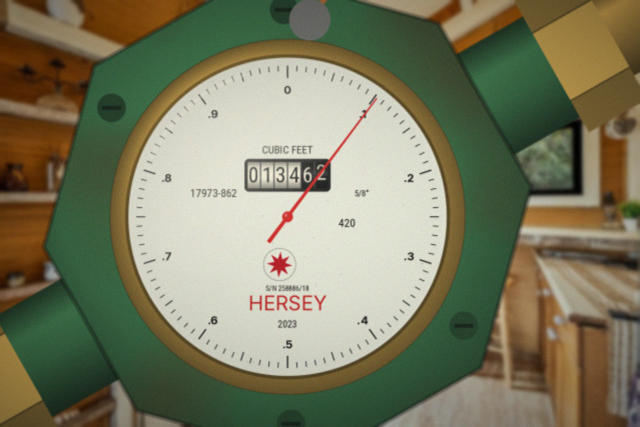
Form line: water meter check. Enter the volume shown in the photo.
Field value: 13462.10 ft³
